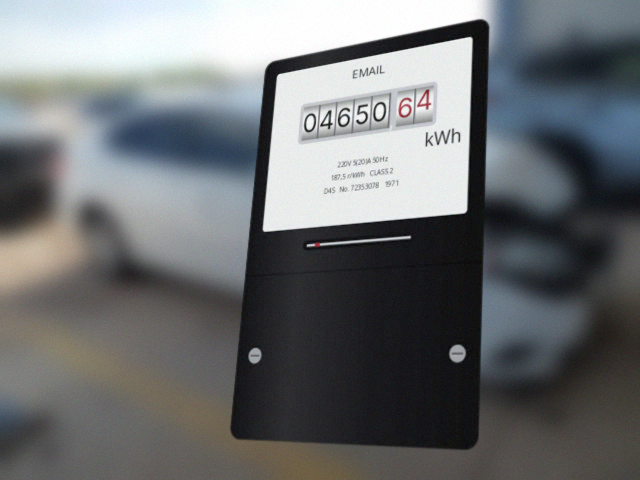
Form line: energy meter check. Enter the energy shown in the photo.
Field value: 4650.64 kWh
